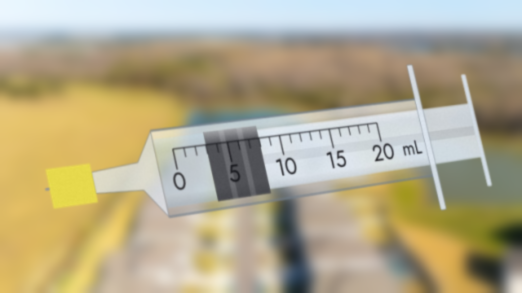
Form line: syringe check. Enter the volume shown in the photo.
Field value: 3 mL
